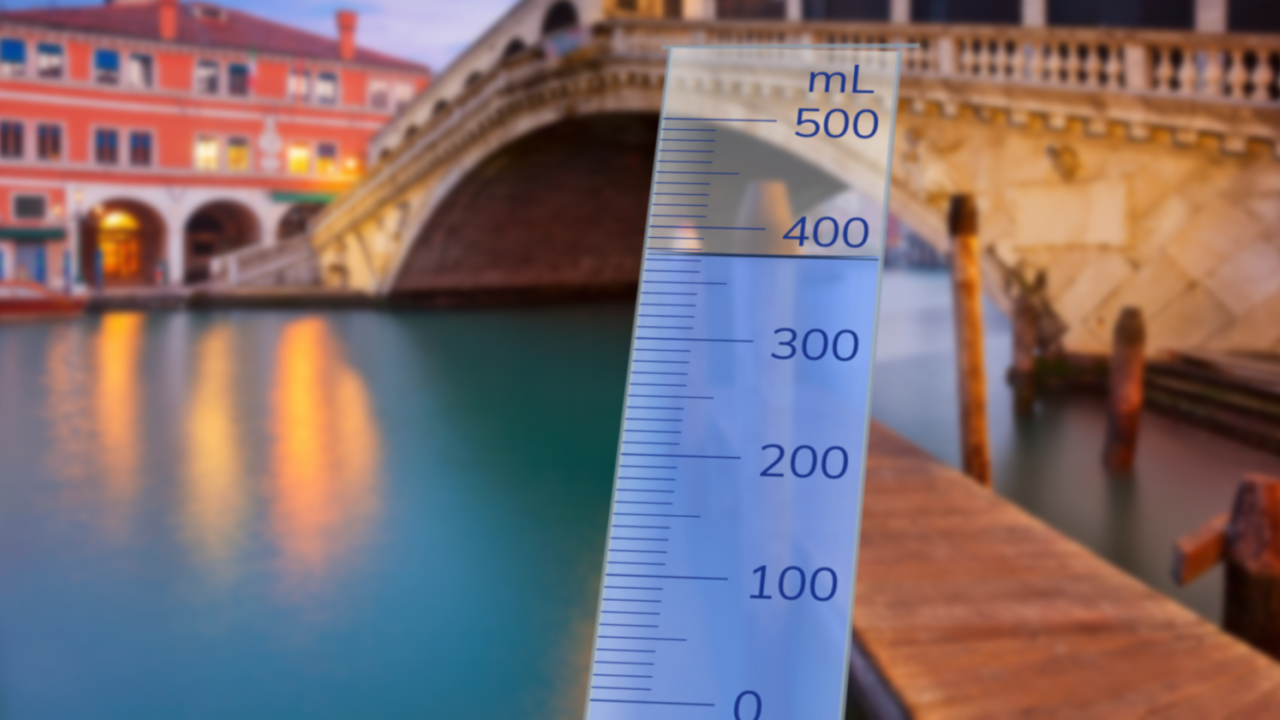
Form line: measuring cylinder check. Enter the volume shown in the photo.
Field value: 375 mL
